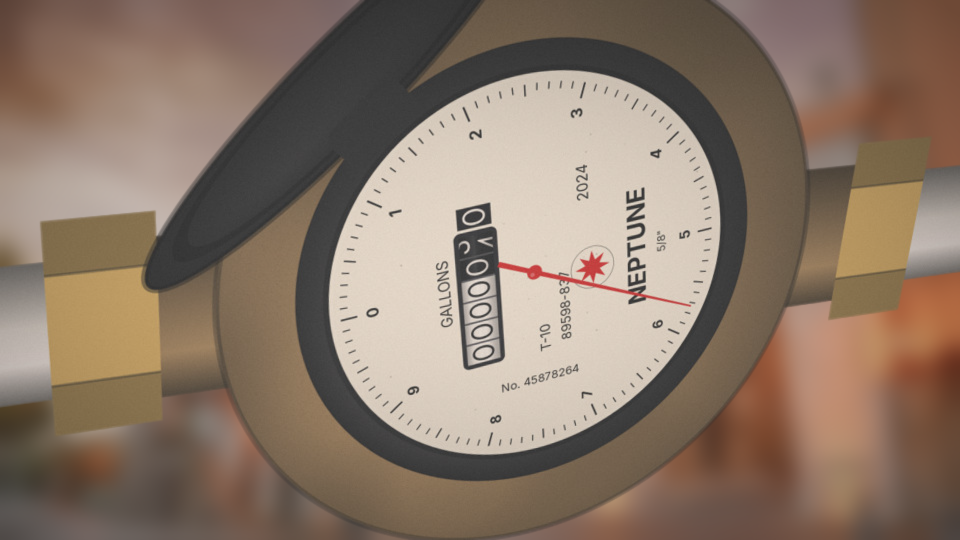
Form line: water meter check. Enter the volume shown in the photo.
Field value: 35.7 gal
